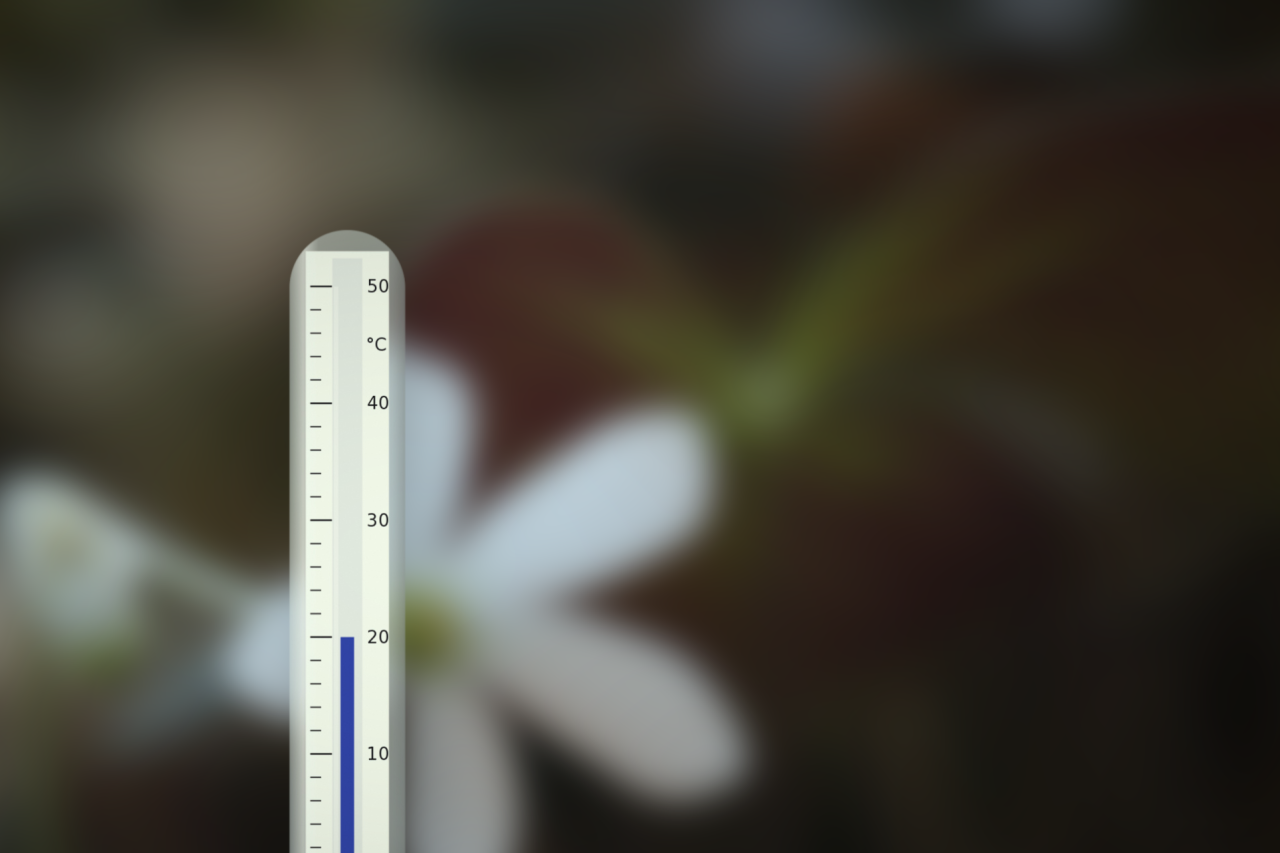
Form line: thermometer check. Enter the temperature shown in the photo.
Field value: 20 °C
